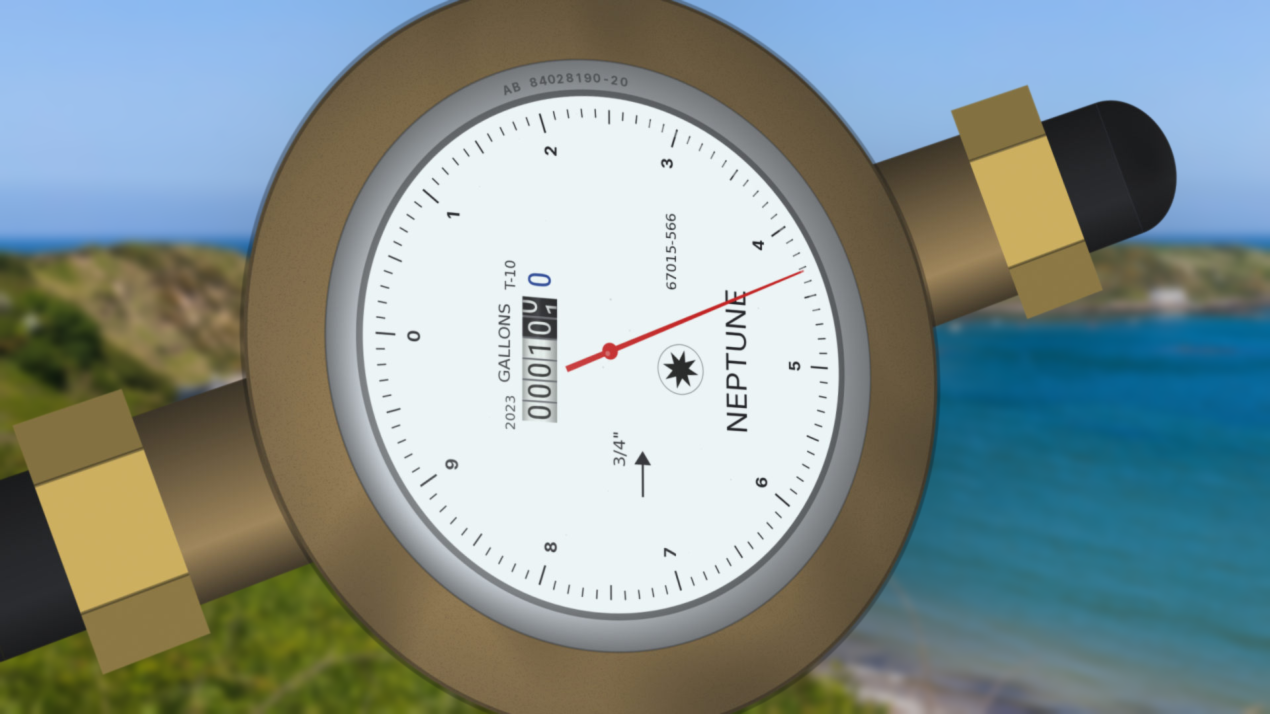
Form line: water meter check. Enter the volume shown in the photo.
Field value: 1004.3 gal
